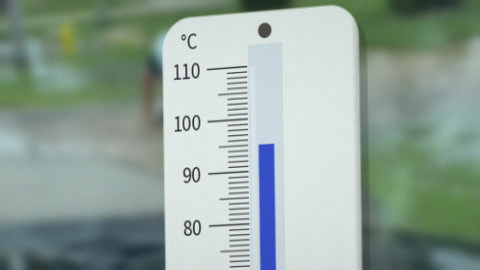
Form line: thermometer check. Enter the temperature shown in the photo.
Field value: 95 °C
